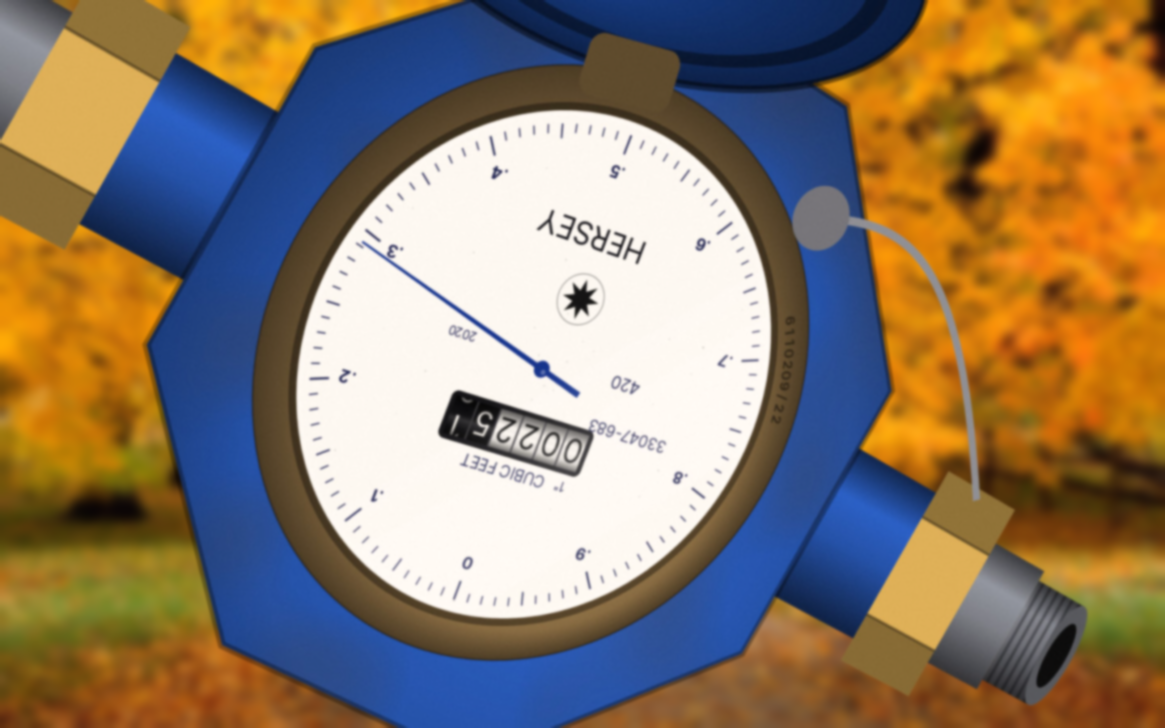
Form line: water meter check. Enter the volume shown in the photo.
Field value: 2251.29 ft³
